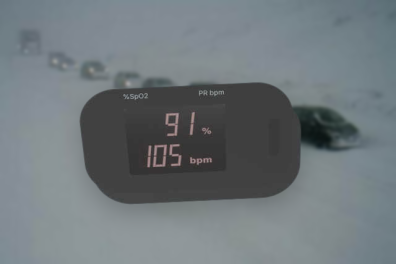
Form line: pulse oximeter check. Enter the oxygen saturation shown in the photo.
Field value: 91 %
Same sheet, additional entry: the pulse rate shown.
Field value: 105 bpm
